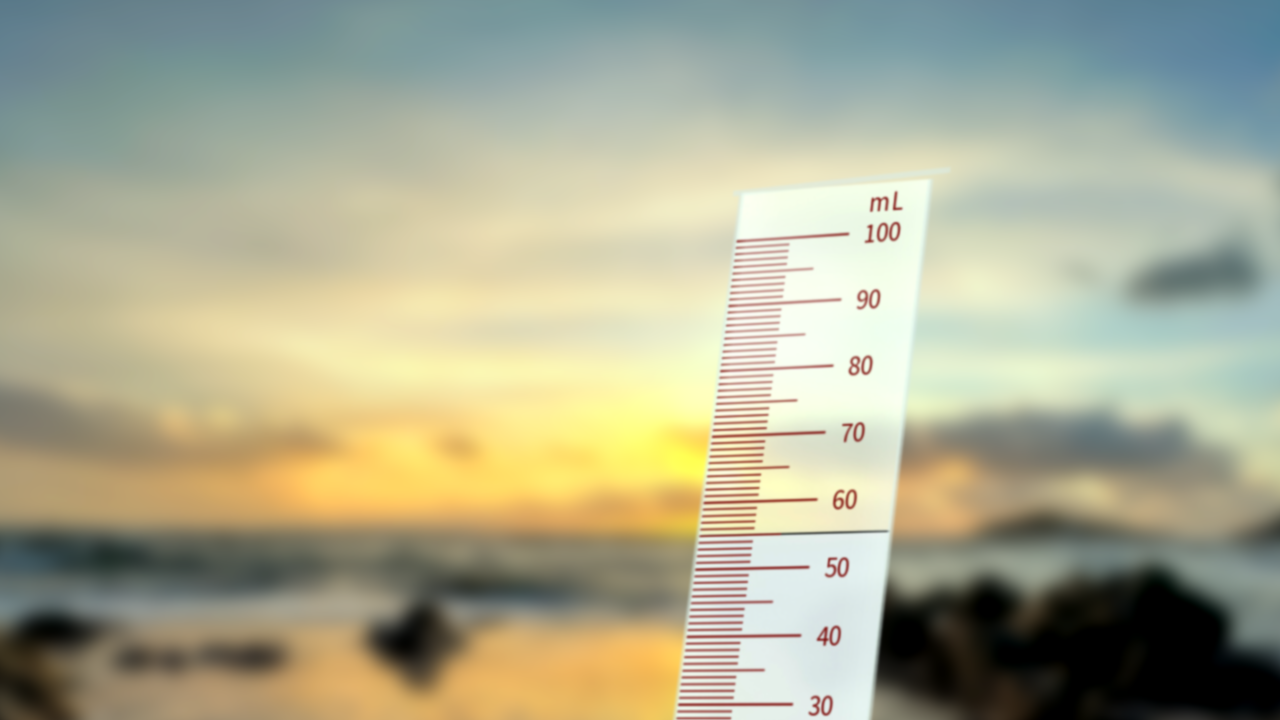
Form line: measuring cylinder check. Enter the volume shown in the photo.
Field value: 55 mL
